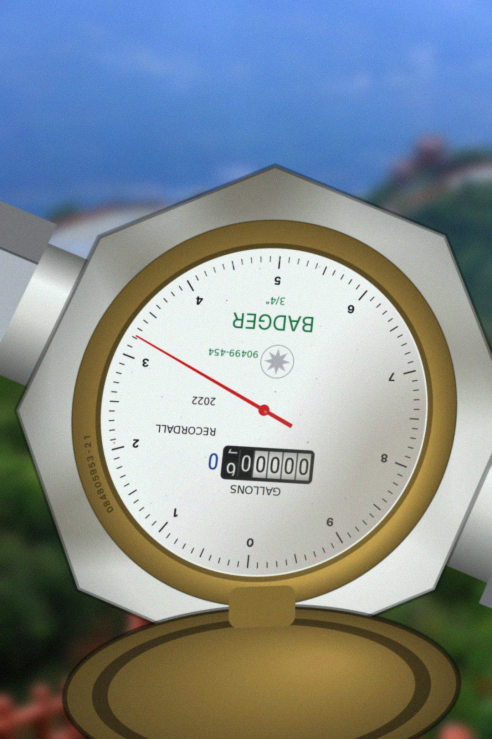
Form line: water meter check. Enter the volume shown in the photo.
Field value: 63.2 gal
